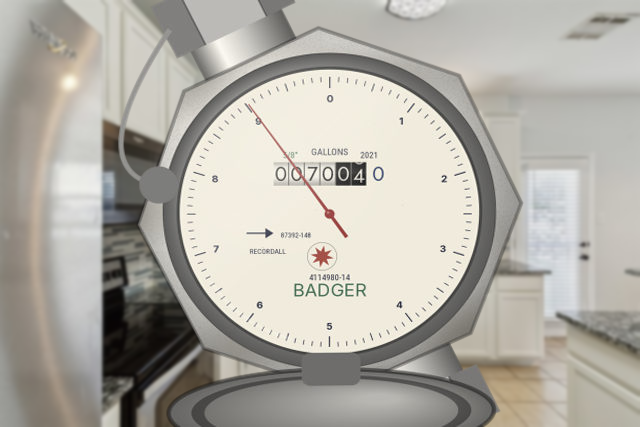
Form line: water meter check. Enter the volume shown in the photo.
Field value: 70039.0 gal
